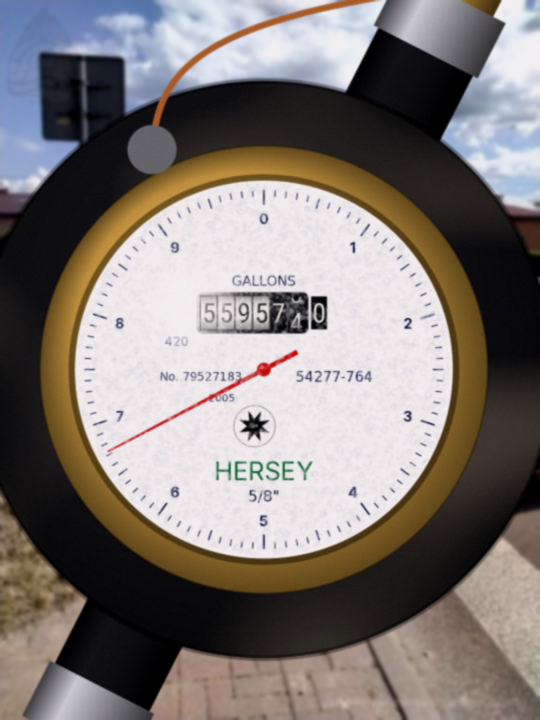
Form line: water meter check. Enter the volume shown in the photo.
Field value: 5595736.7 gal
